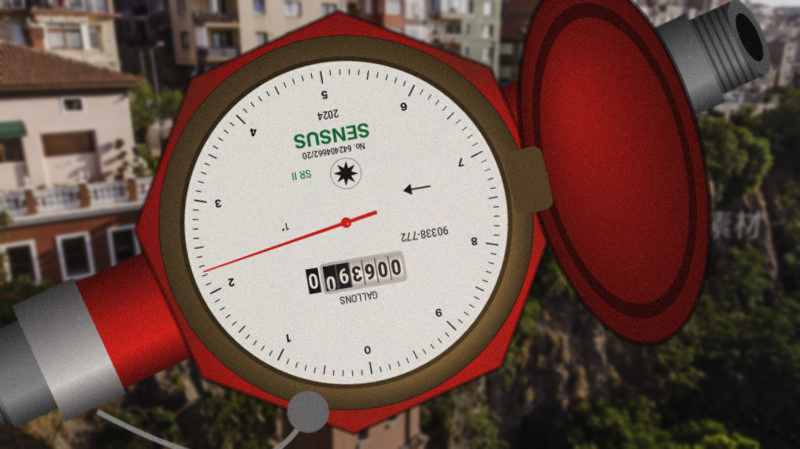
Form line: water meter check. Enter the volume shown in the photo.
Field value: 63902.2 gal
